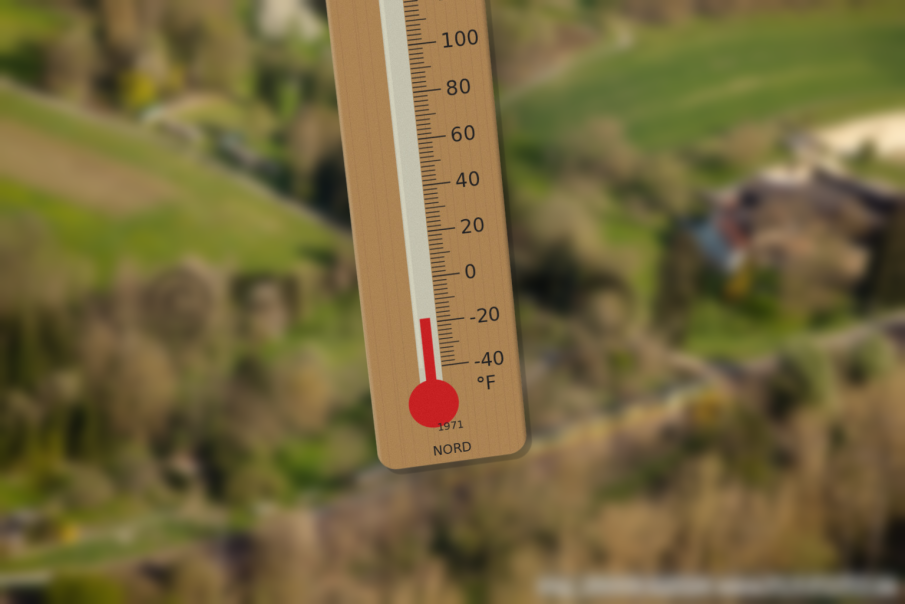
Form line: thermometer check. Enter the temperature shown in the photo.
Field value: -18 °F
